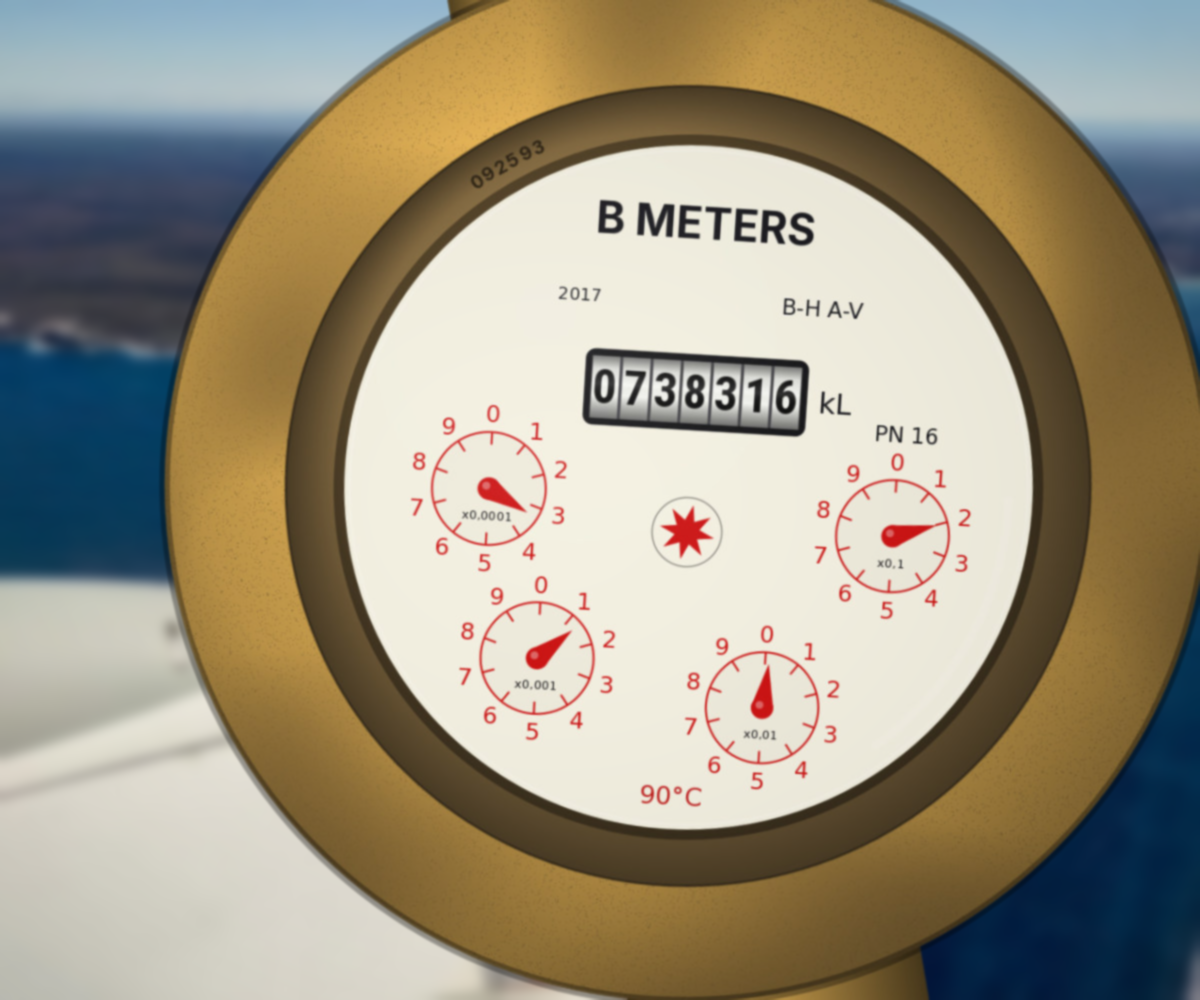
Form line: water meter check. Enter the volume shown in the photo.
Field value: 738316.2013 kL
